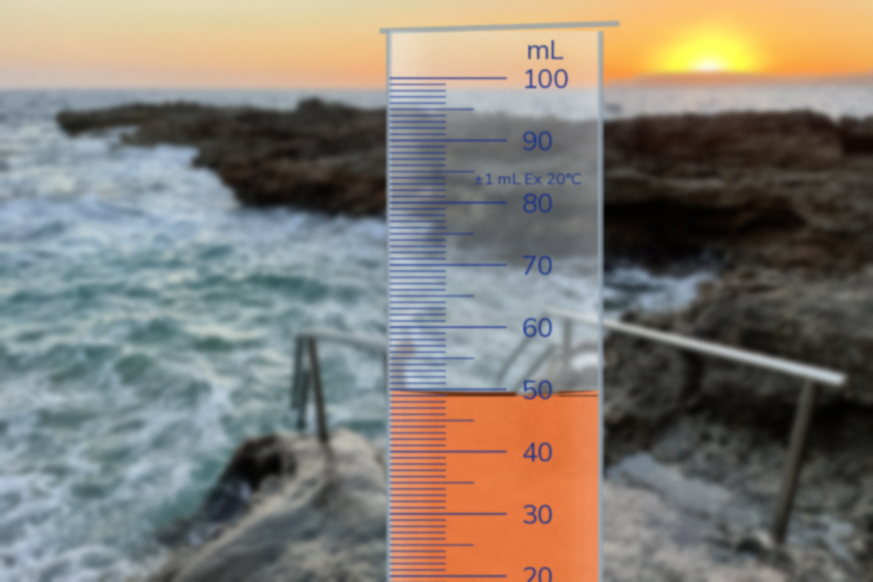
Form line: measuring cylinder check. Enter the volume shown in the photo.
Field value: 49 mL
